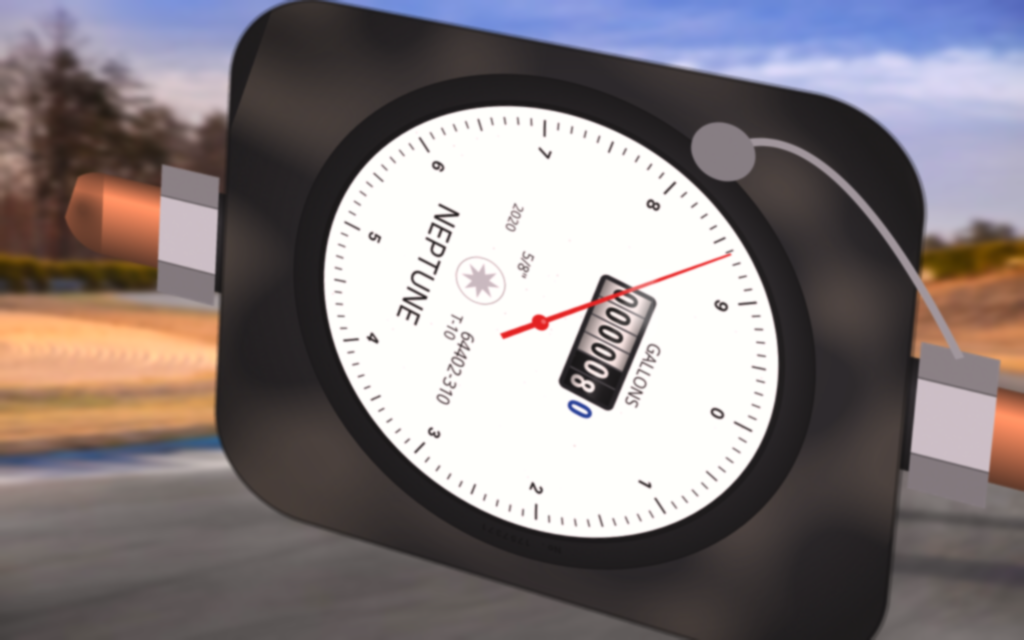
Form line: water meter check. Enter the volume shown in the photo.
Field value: 78.6 gal
